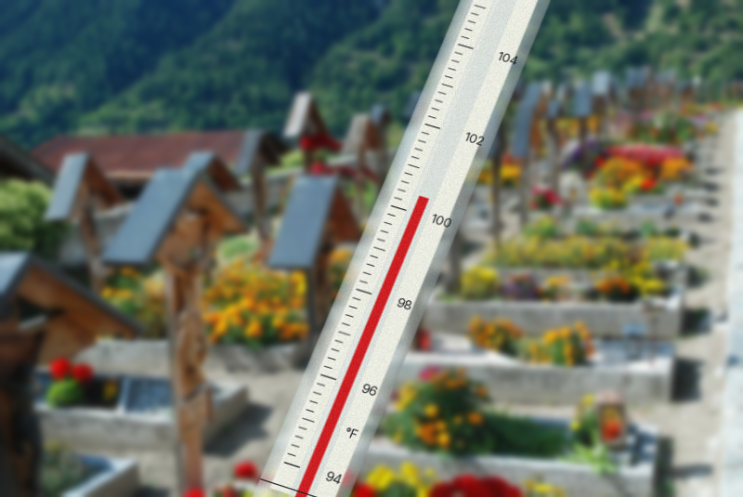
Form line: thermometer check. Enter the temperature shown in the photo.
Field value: 100.4 °F
